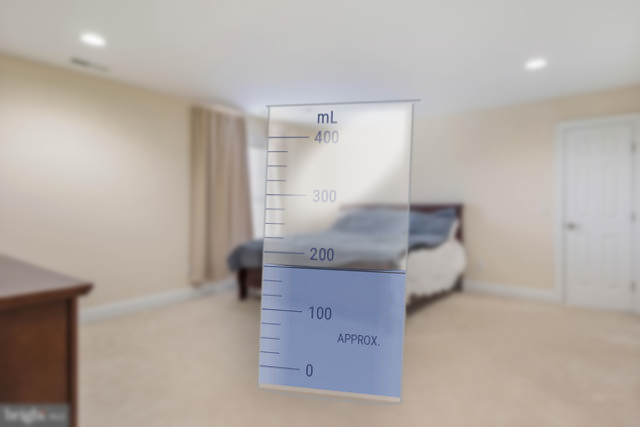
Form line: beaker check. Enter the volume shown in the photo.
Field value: 175 mL
